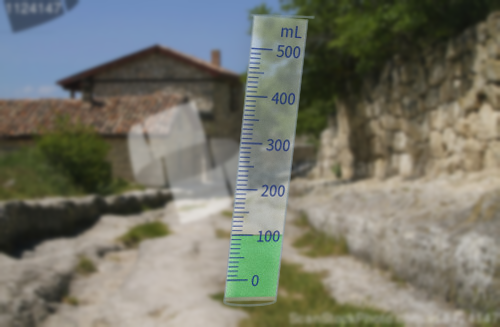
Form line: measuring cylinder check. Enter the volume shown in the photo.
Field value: 100 mL
